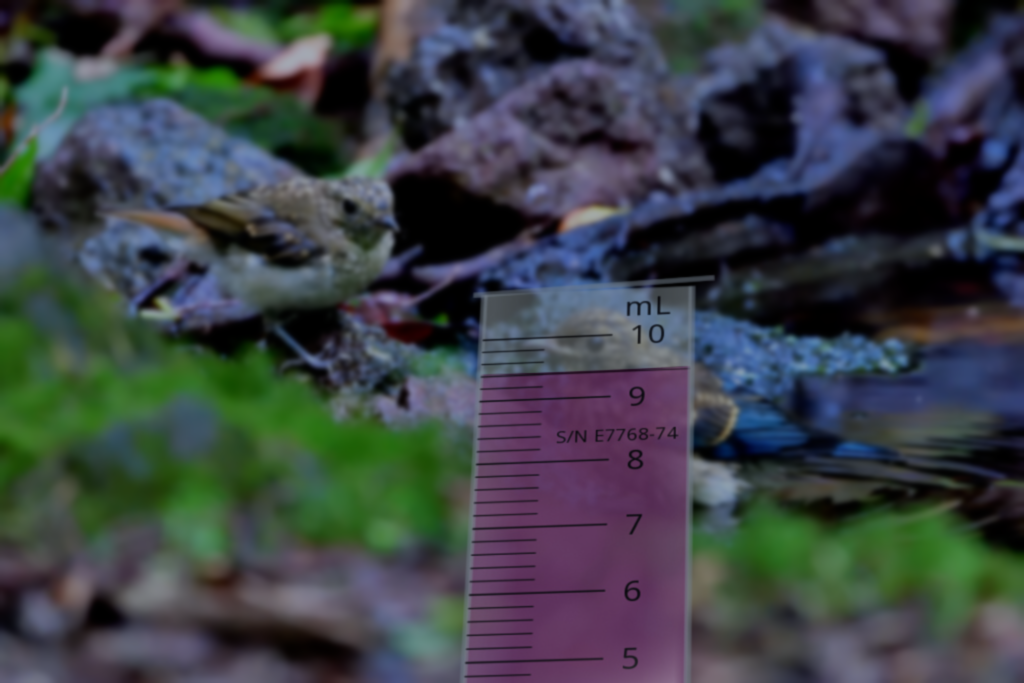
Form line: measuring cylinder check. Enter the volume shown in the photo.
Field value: 9.4 mL
